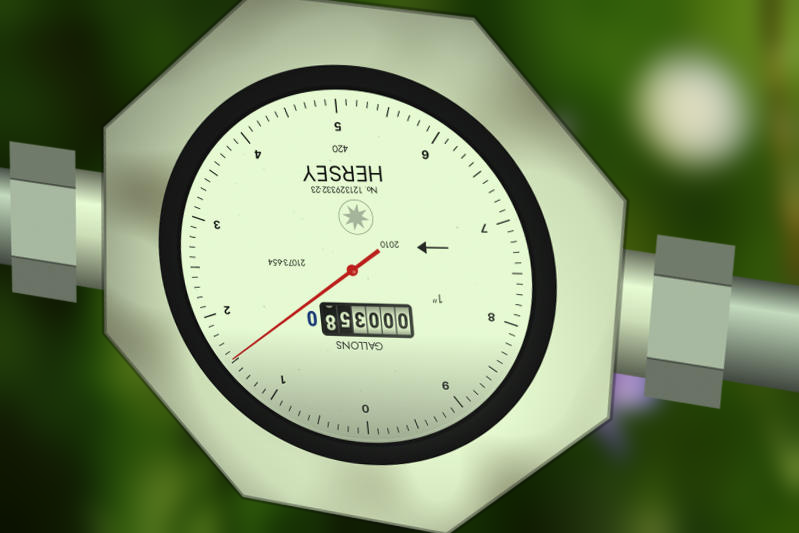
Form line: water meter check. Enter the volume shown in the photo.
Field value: 3581.5 gal
